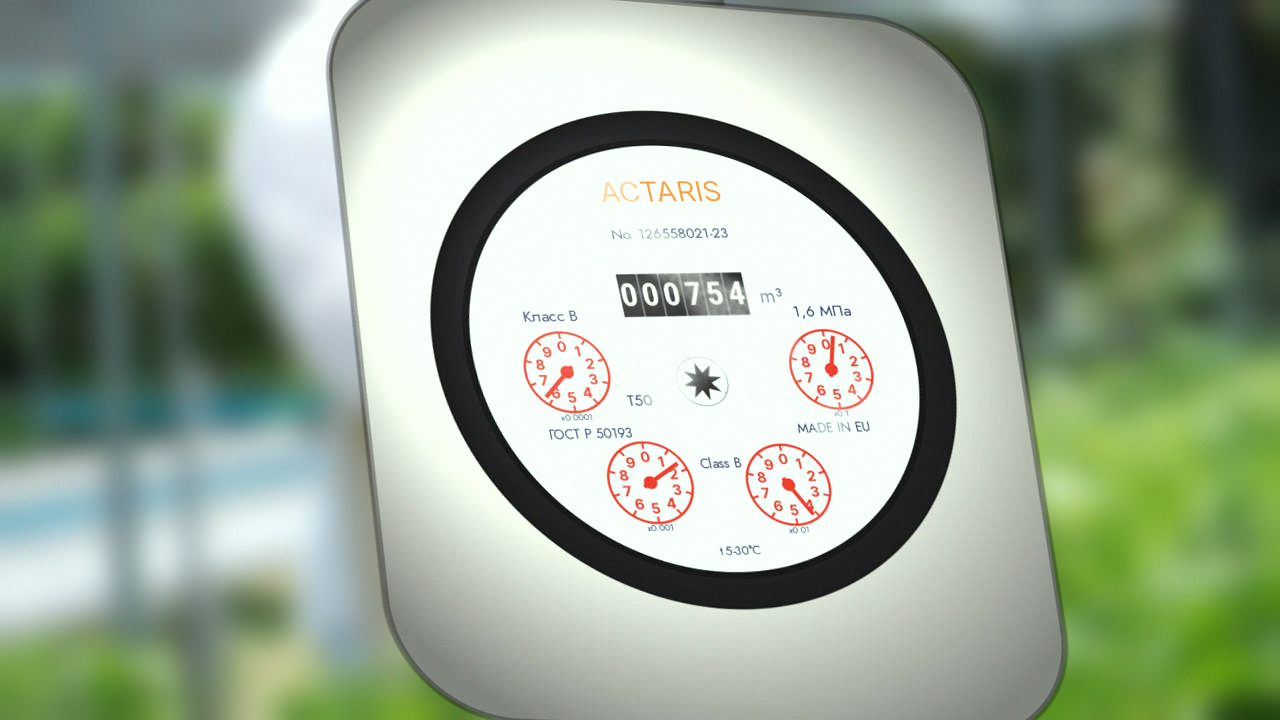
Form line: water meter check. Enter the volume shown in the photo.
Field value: 754.0416 m³
